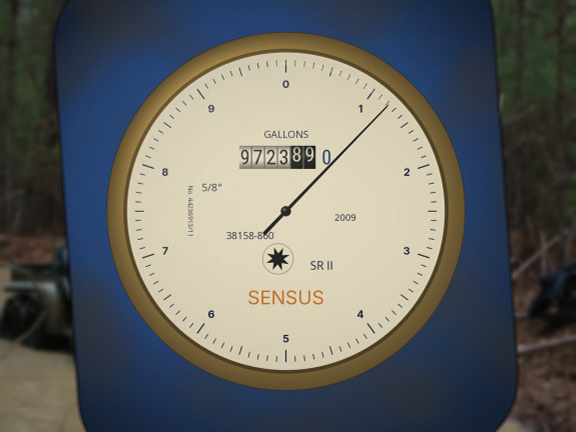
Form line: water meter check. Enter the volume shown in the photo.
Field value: 9723891.2 gal
